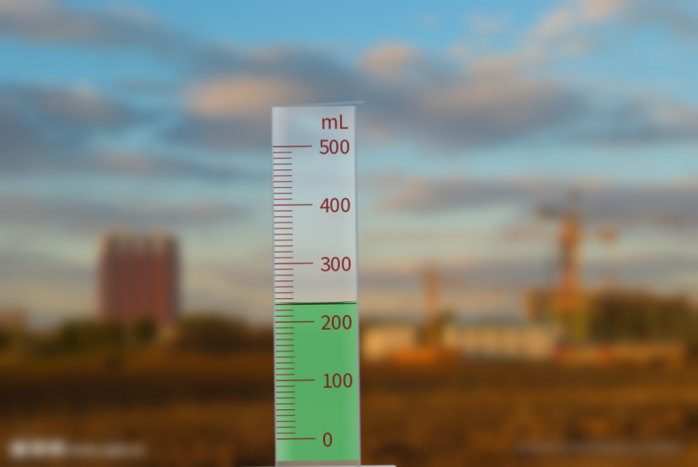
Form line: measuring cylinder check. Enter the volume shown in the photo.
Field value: 230 mL
